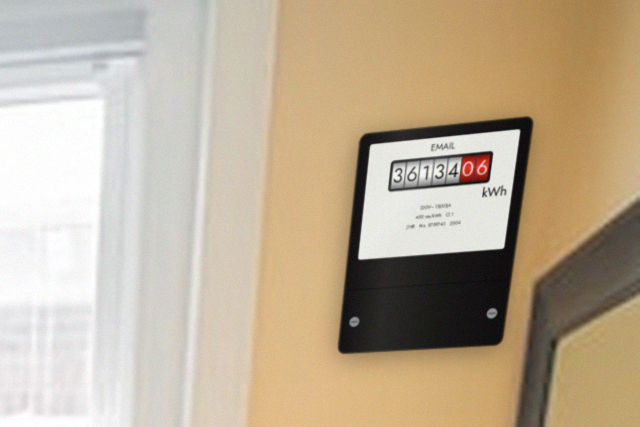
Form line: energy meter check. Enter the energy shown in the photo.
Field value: 36134.06 kWh
